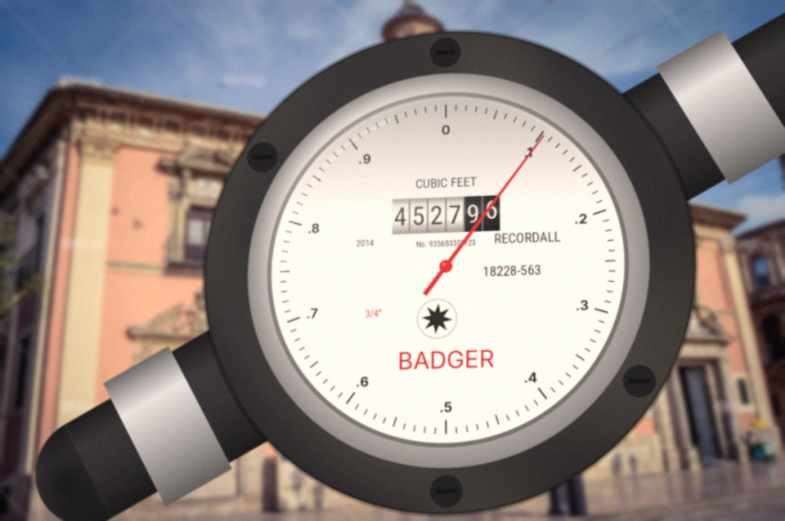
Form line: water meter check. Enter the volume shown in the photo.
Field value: 452796.10 ft³
